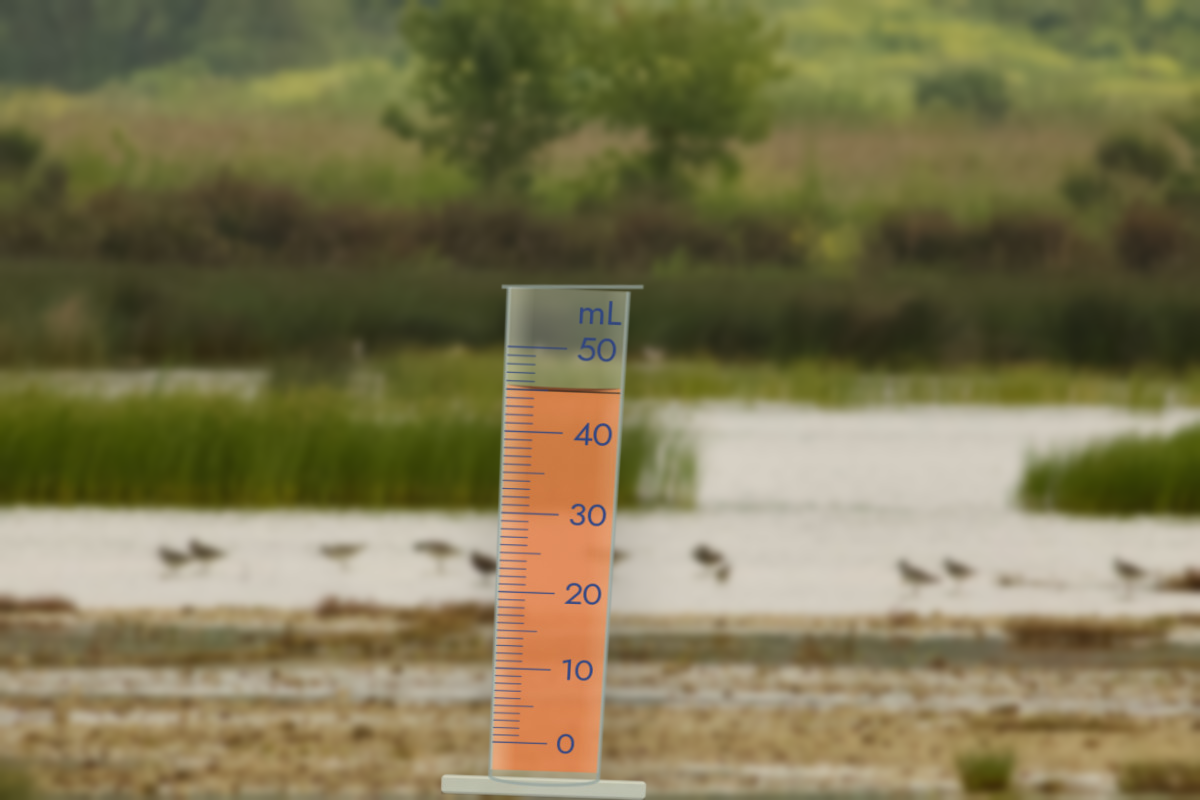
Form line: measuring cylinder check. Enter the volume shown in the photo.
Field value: 45 mL
